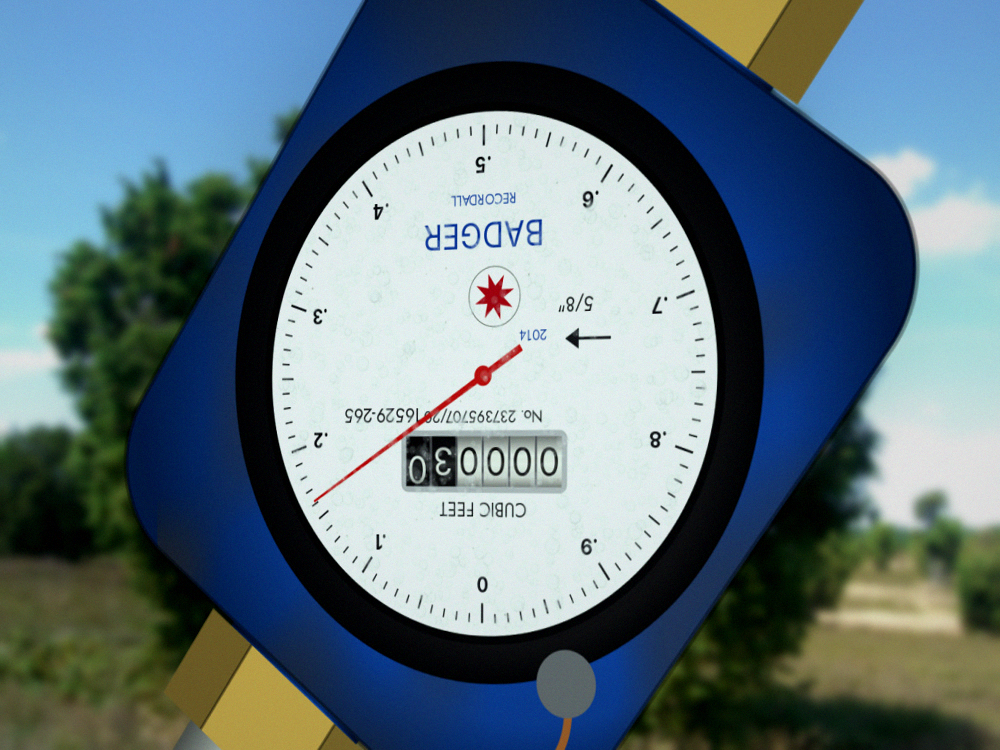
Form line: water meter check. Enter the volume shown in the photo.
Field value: 30.16 ft³
